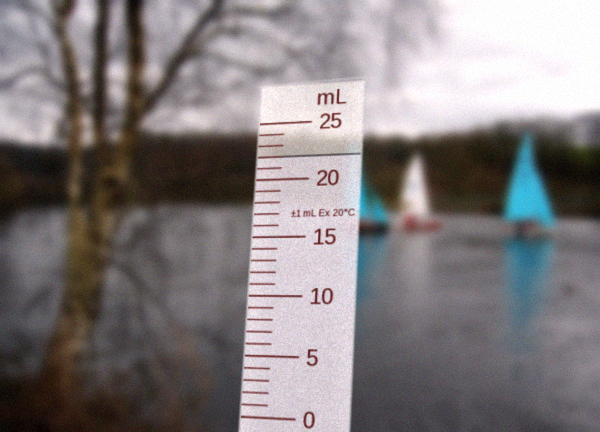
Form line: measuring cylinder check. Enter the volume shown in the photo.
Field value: 22 mL
